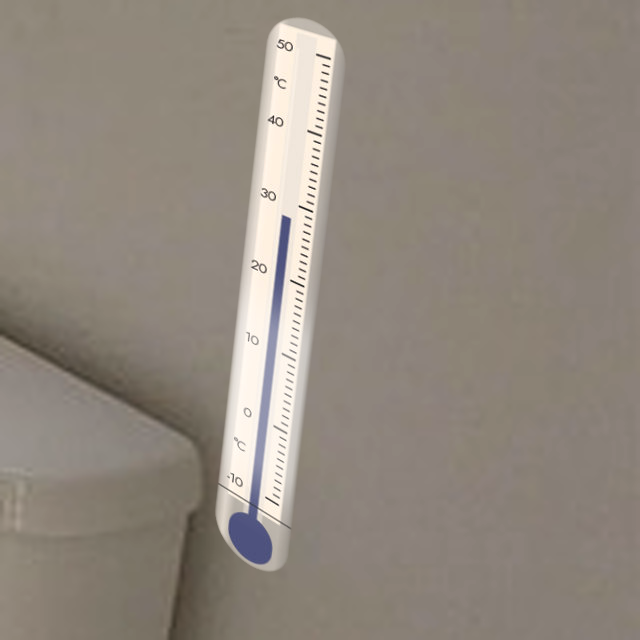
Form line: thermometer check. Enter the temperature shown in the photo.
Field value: 28 °C
